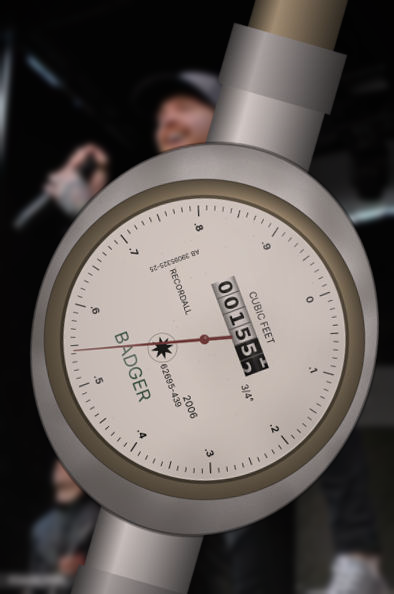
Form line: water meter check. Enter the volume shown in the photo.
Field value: 1551.54 ft³
